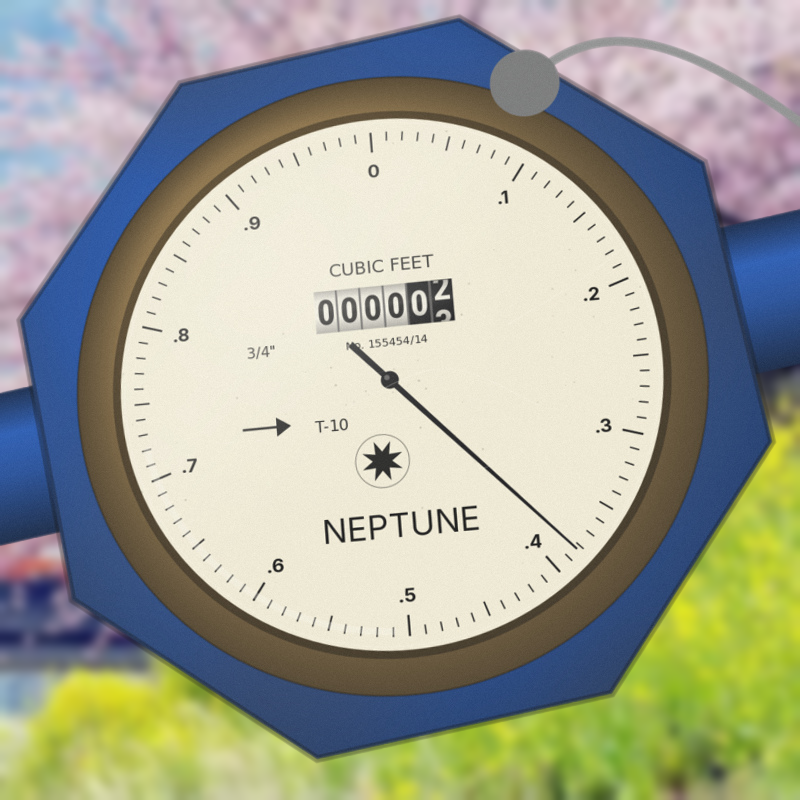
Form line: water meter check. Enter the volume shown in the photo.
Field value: 2.38 ft³
